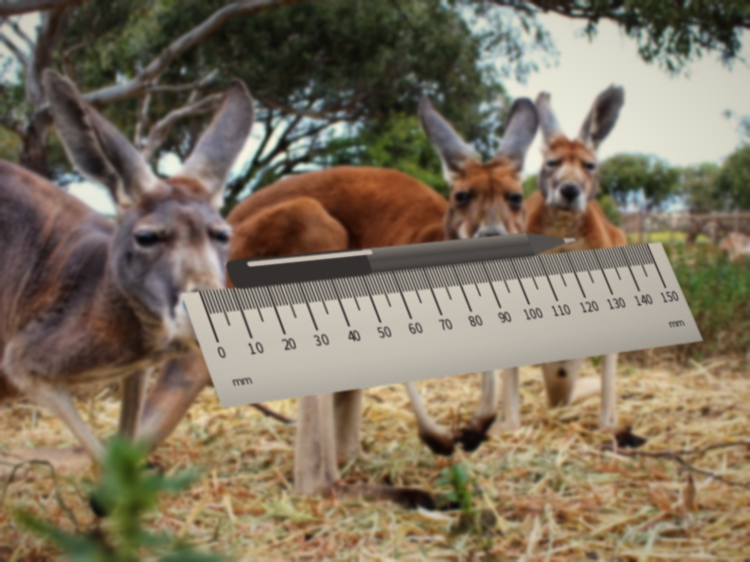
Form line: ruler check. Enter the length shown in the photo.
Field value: 115 mm
